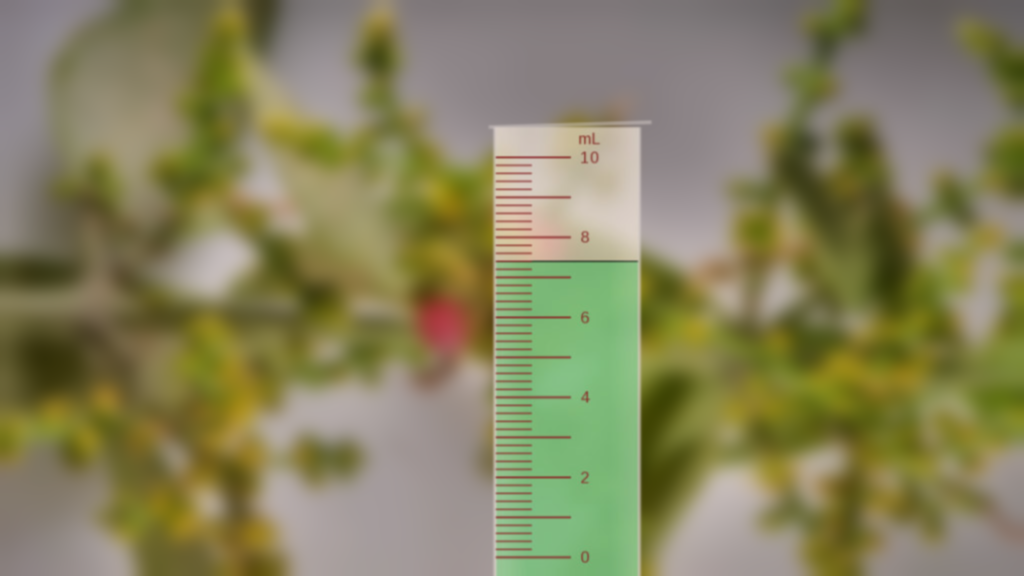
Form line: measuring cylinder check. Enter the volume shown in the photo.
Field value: 7.4 mL
